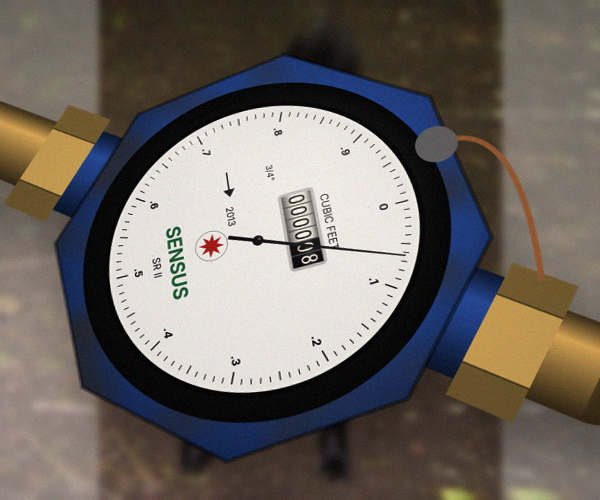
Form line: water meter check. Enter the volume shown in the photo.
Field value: 8.06 ft³
